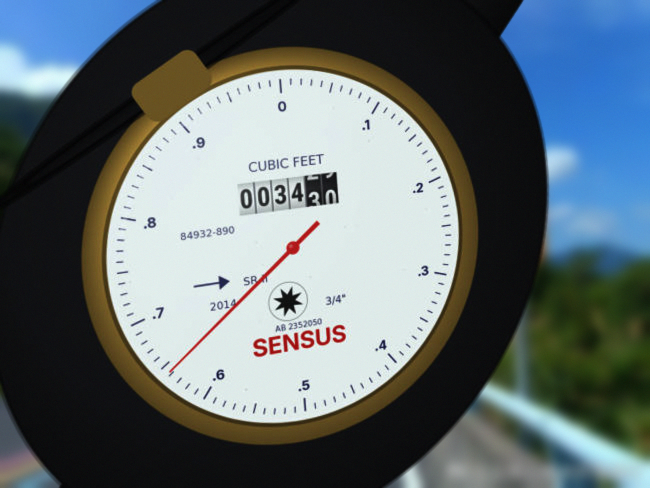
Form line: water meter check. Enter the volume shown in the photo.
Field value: 3429.64 ft³
